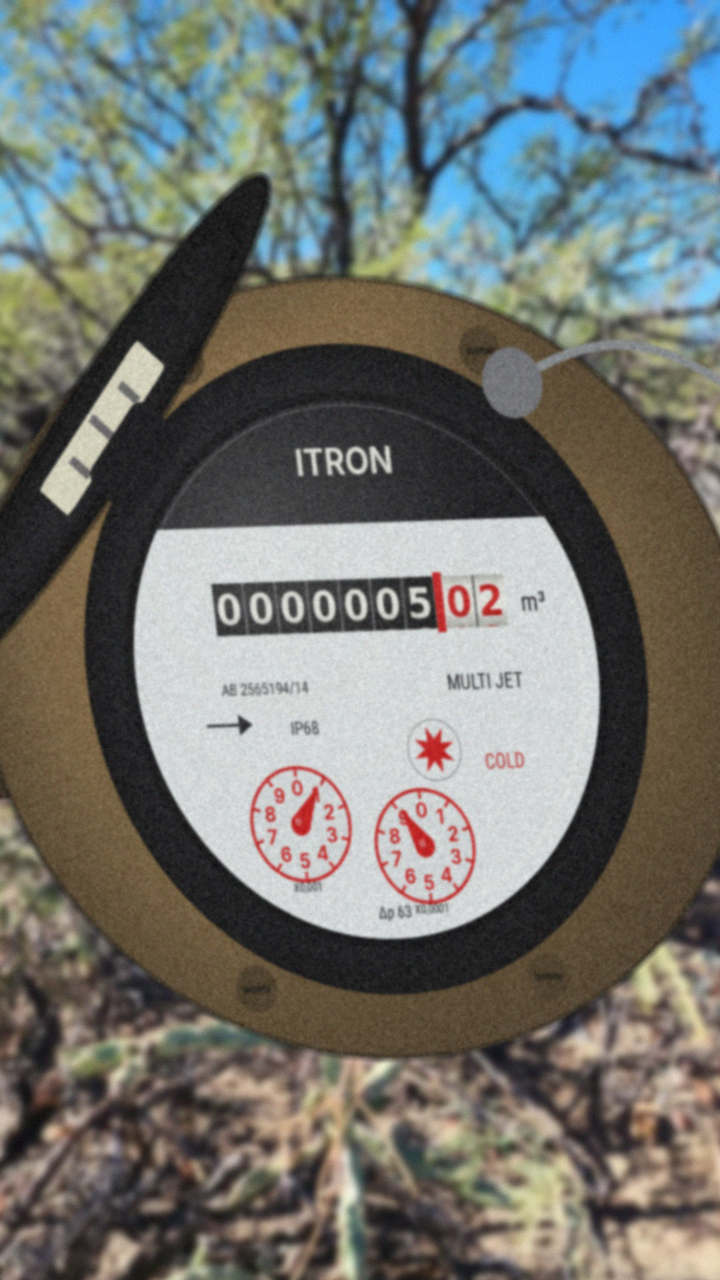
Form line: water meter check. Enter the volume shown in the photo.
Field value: 5.0209 m³
